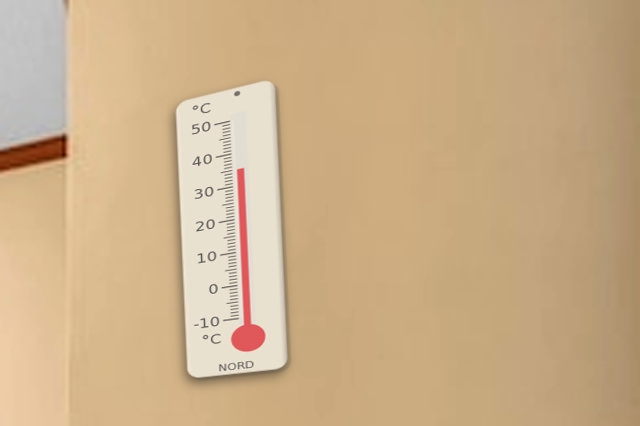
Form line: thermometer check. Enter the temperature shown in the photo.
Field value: 35 °C
